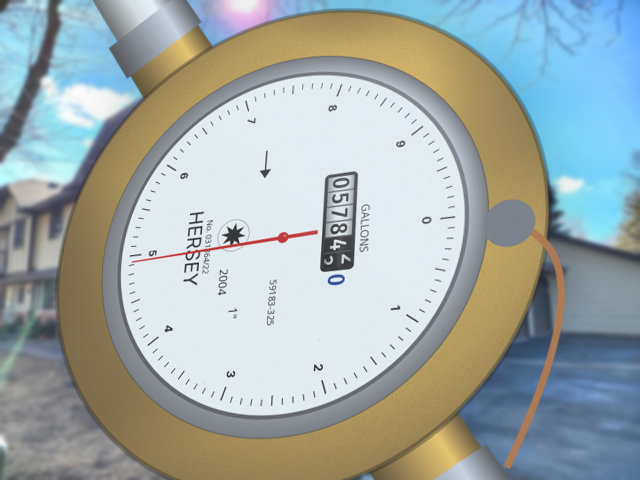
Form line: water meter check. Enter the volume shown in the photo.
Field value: 578424.9 gal
